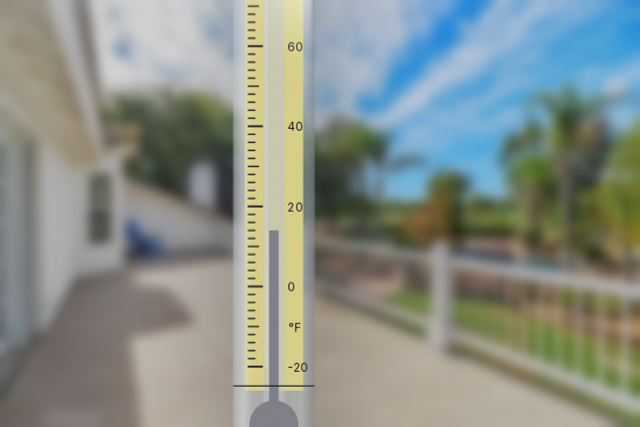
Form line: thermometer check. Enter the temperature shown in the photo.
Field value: 14 °F
